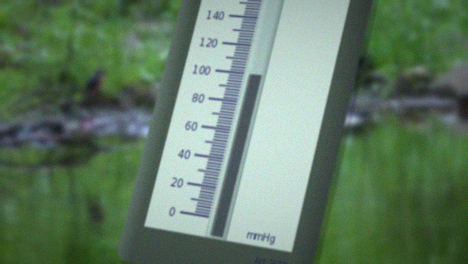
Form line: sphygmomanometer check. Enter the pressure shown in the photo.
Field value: 100 mmHg
